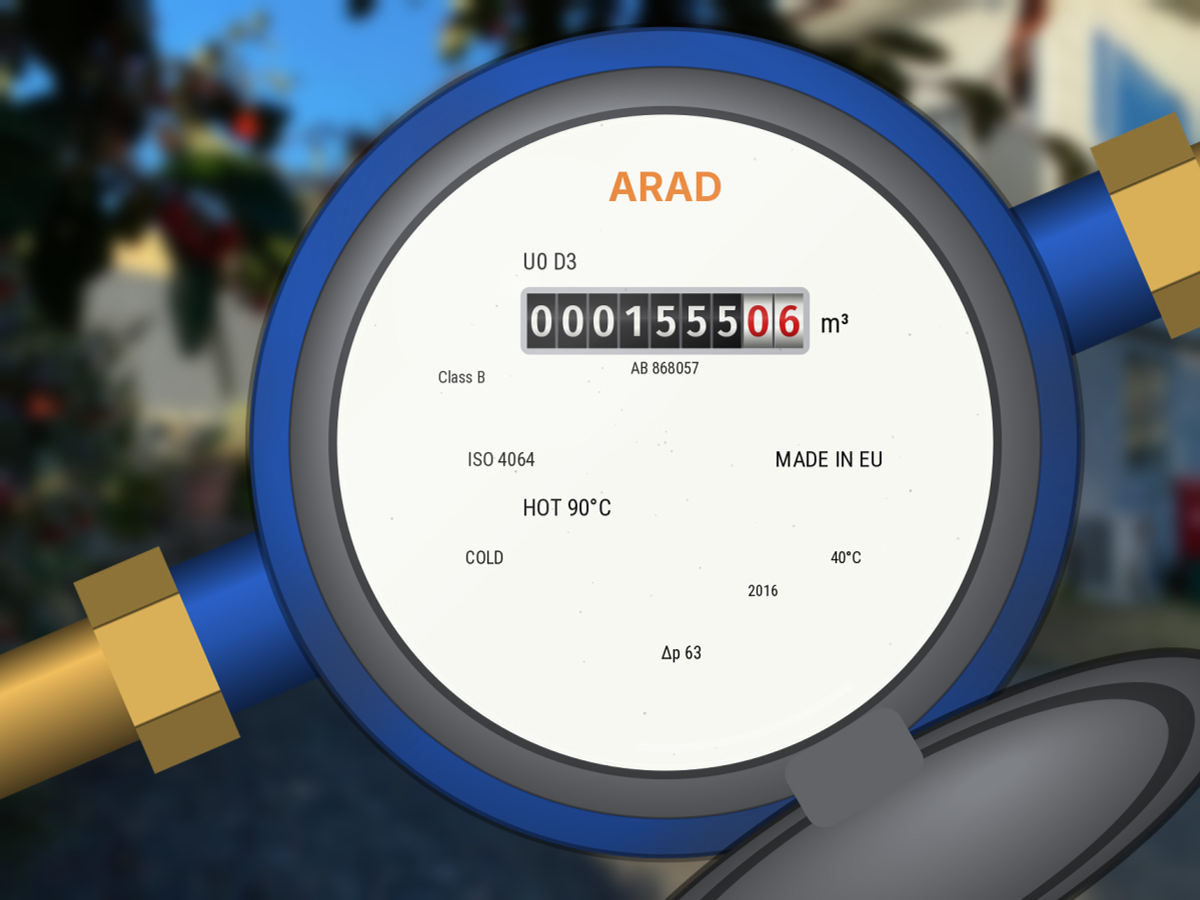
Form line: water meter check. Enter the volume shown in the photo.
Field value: 1555.06 m³
